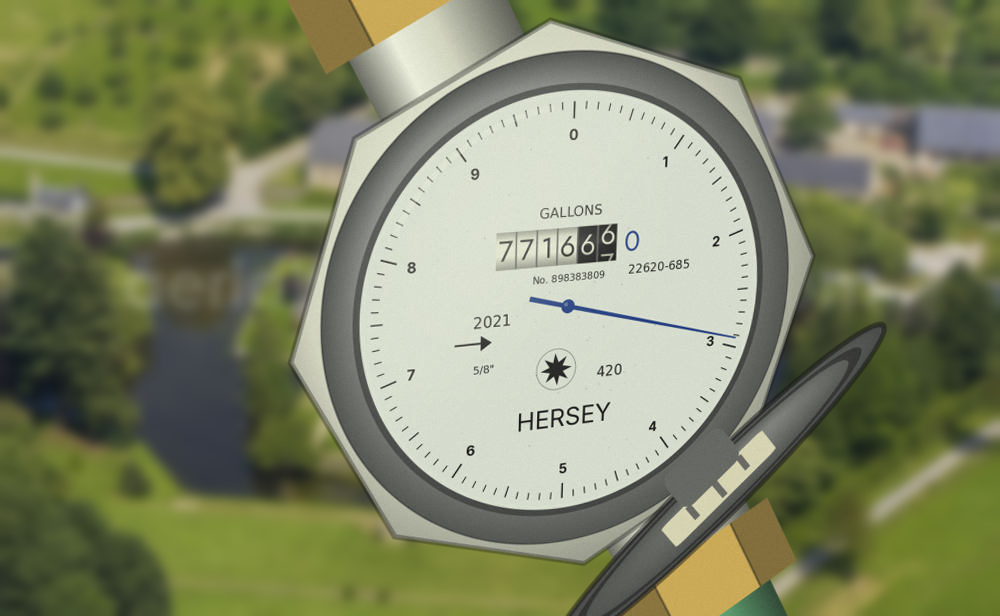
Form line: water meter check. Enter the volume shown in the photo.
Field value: 7716662.9 gal
